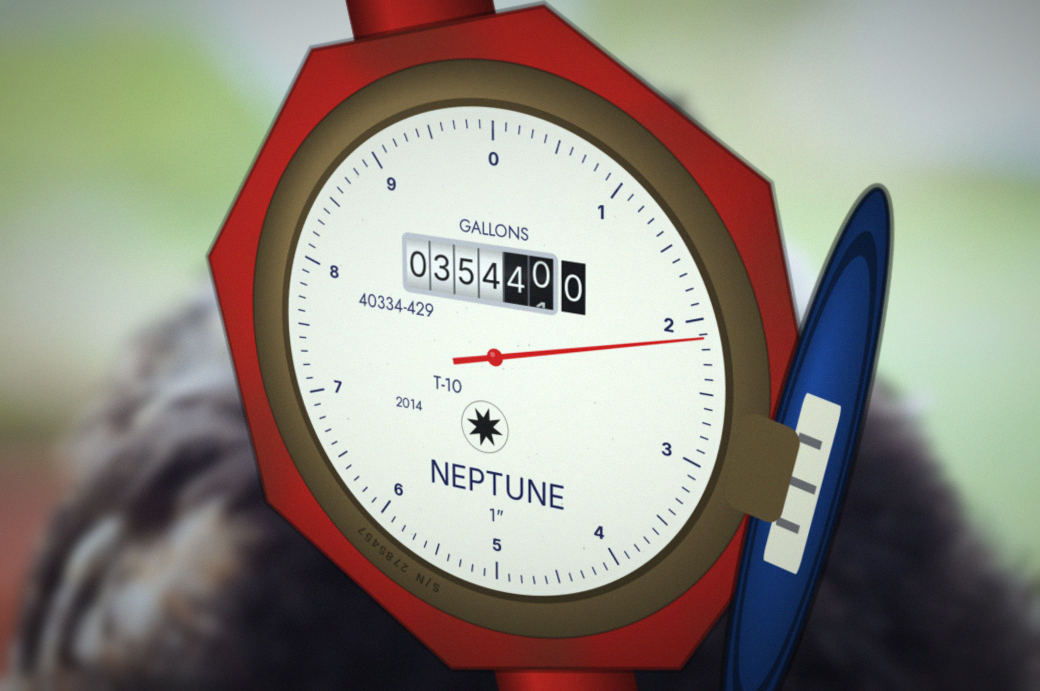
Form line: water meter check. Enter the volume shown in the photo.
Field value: 354402.1 gal
